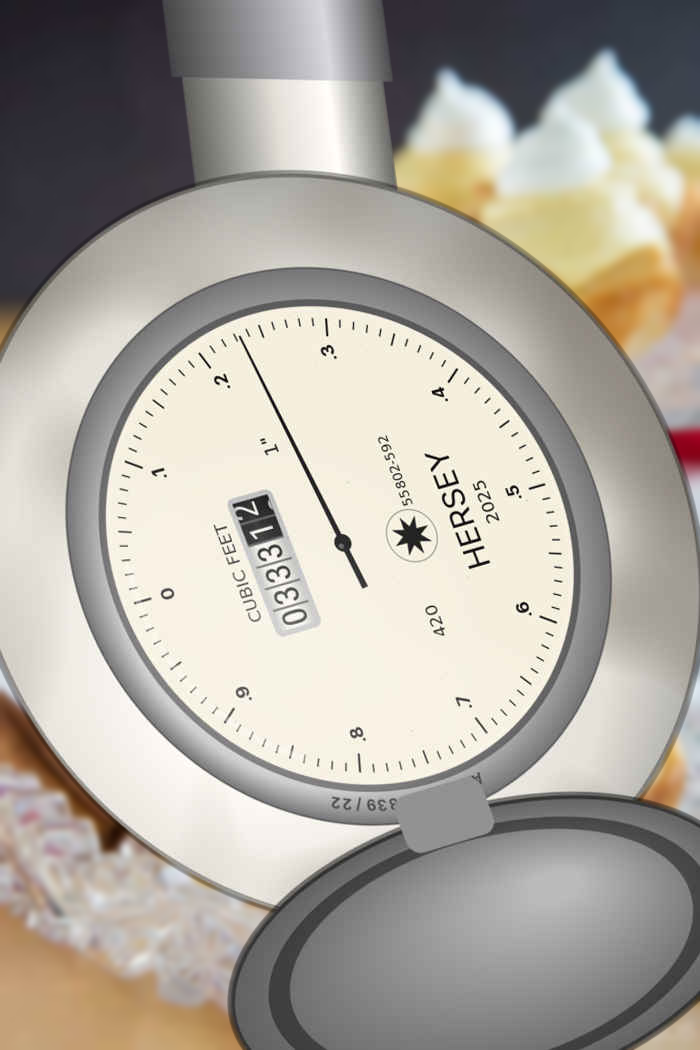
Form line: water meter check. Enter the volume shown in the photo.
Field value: 33312.23 ft³
